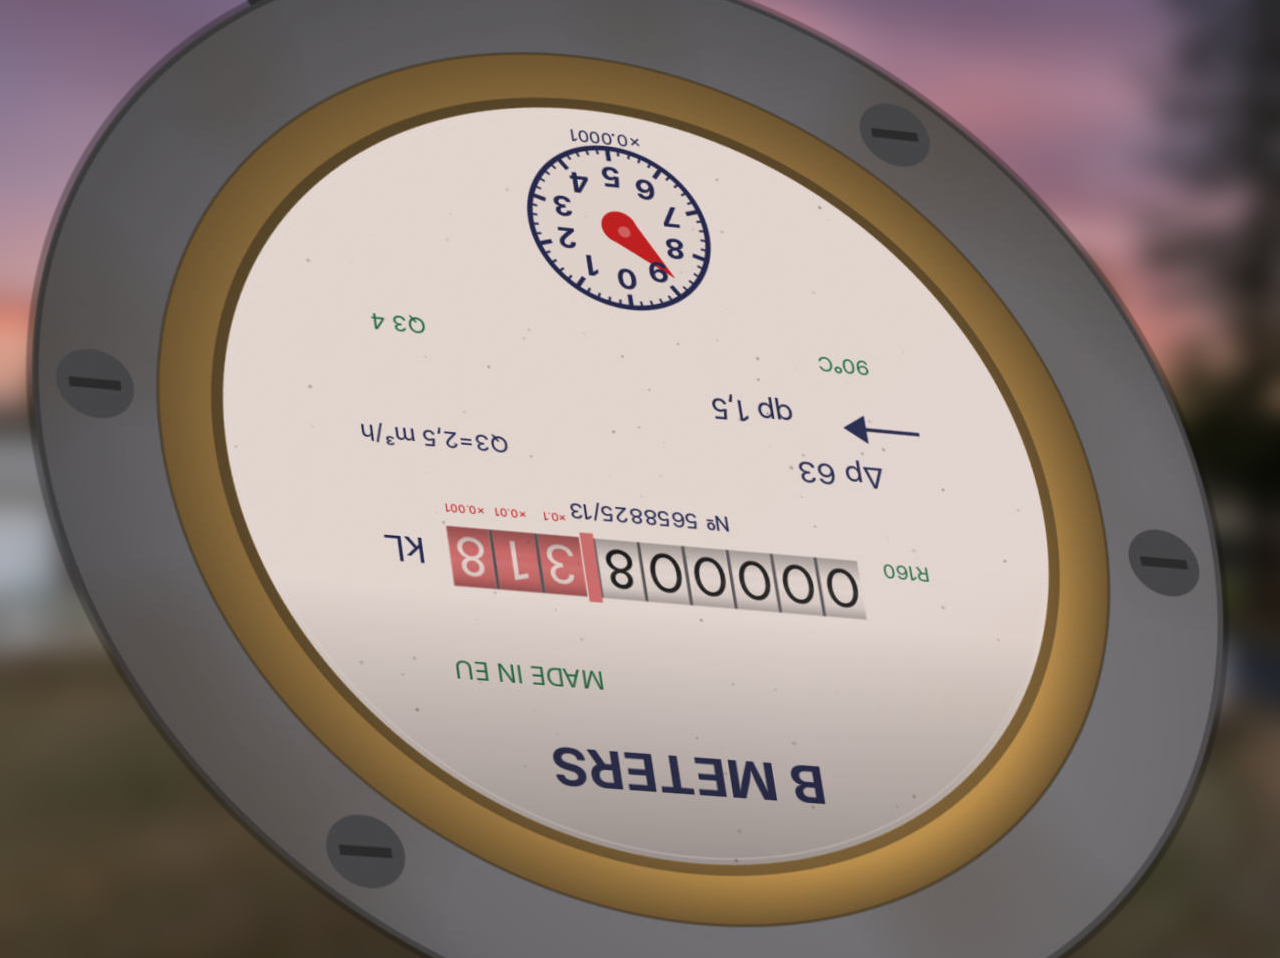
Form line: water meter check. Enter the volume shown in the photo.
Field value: 8.3188 kL
